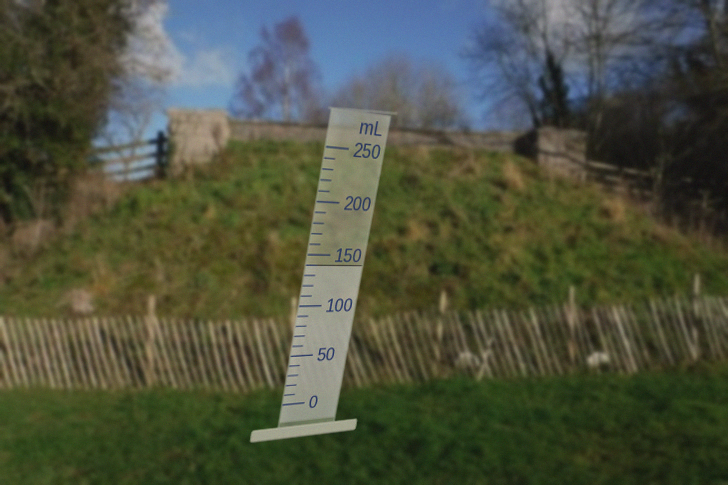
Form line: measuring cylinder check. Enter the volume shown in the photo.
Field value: 140 mL
